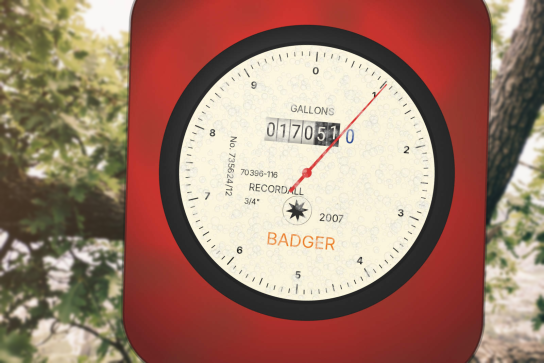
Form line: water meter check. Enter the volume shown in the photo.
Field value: 170511.0 gal
